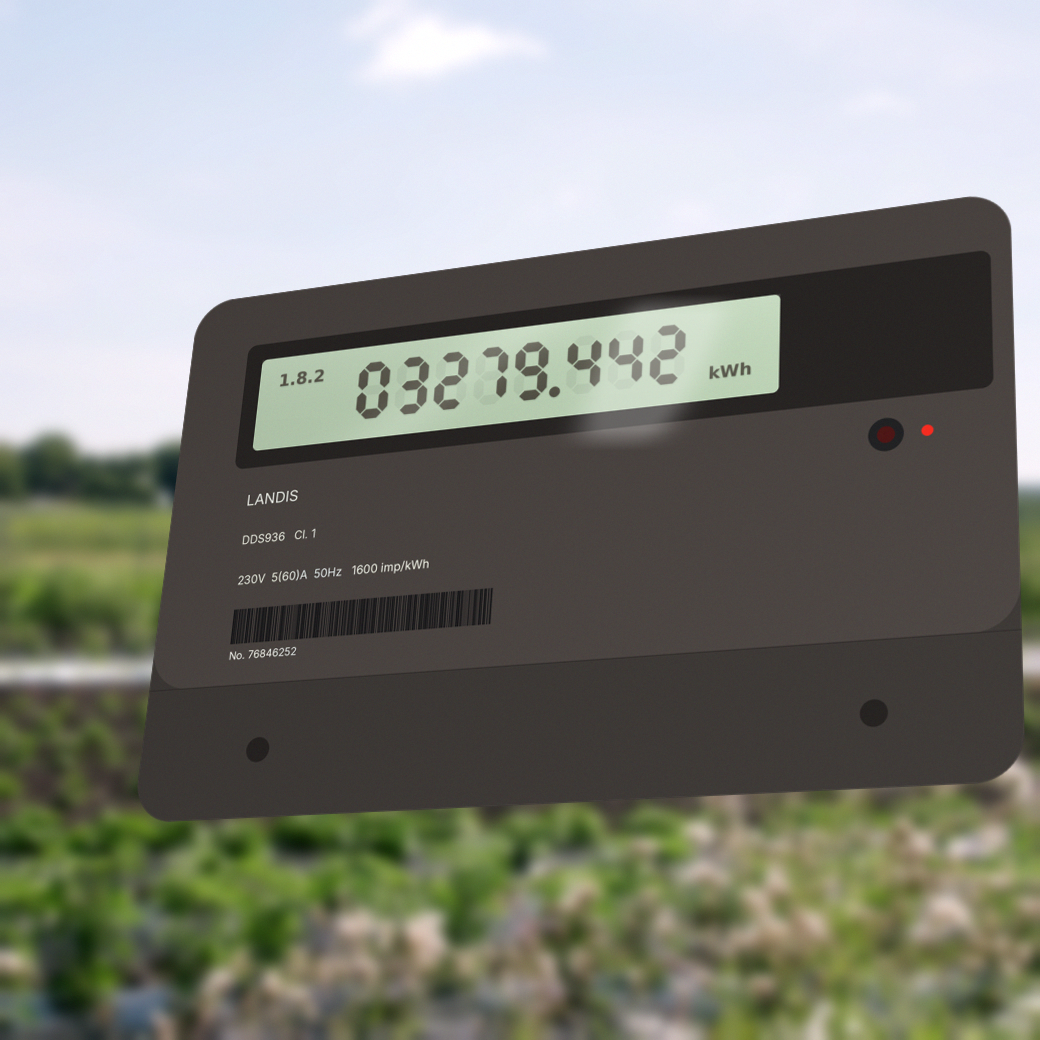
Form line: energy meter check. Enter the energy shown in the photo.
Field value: 3279.442 kWh
